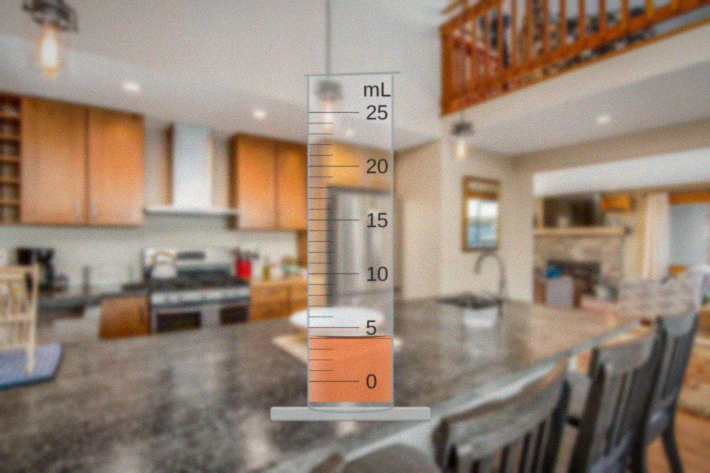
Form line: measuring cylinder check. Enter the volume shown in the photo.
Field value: 4 mL
